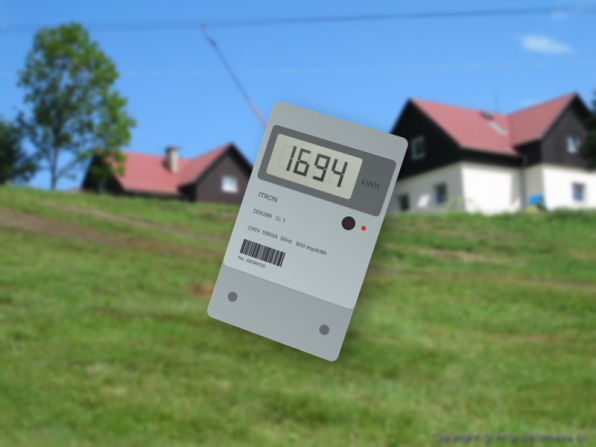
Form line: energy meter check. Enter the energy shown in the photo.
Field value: 1694 kWh
